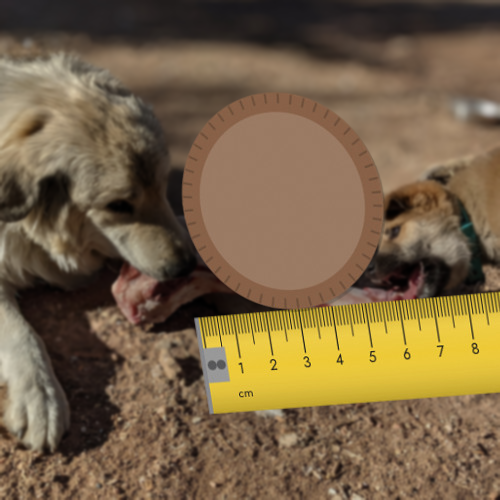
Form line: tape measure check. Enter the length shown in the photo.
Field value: 6 cm
